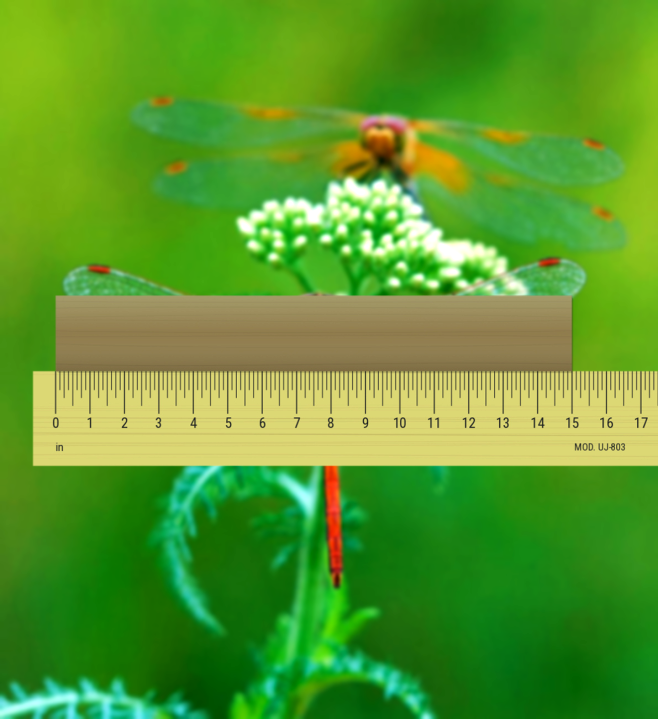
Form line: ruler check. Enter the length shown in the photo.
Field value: 15 in
